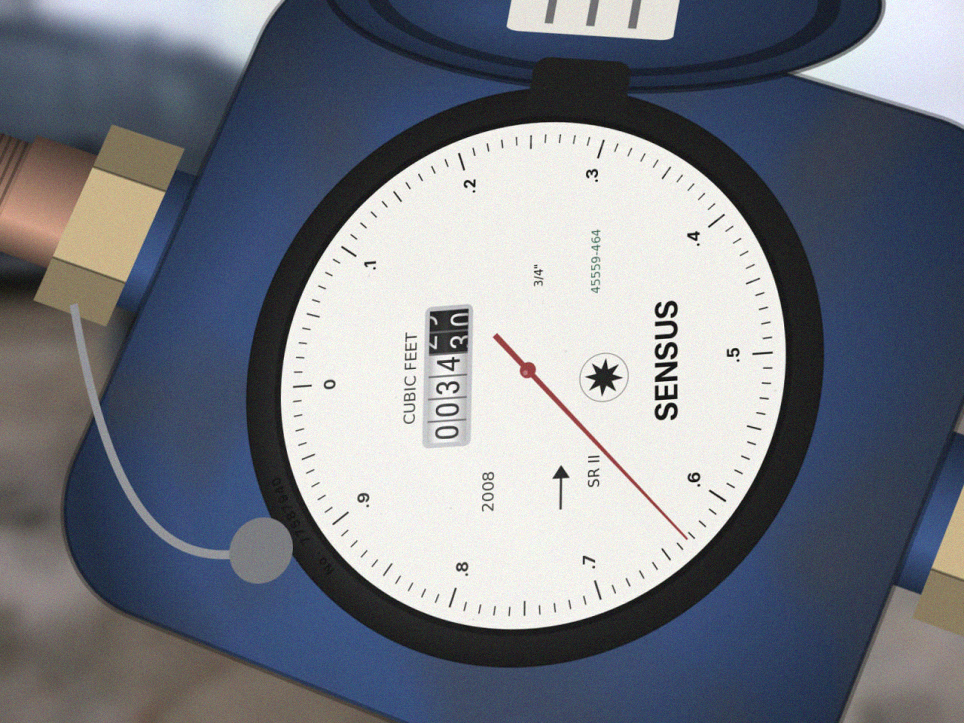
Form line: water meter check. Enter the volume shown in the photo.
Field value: 3429.63 ft³
